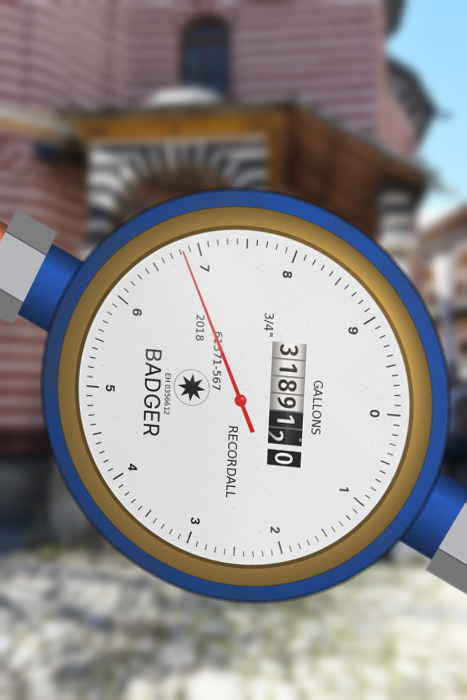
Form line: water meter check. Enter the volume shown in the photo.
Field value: 3189116.8 gal
